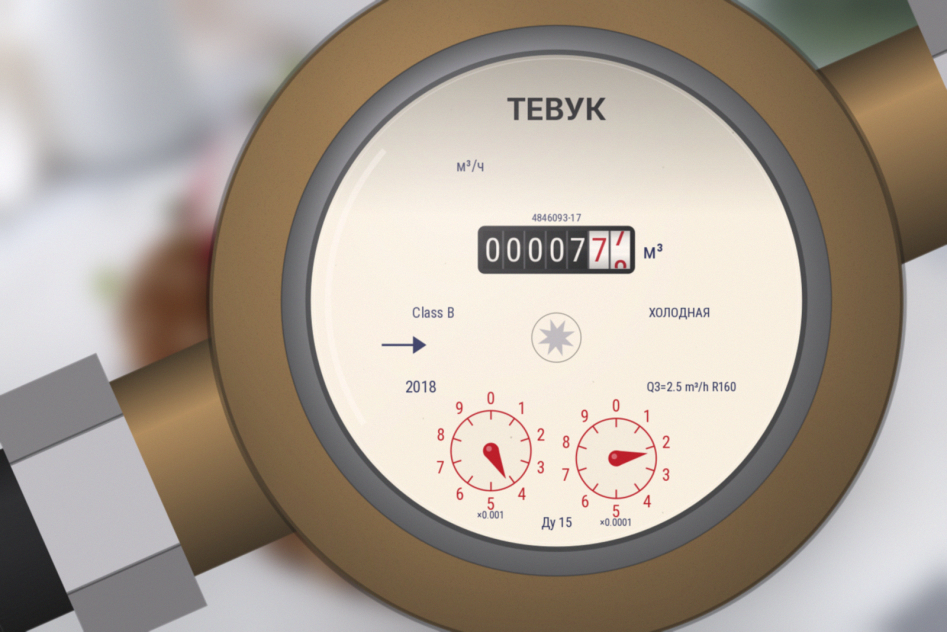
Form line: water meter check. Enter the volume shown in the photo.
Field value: 7.7742 m³
